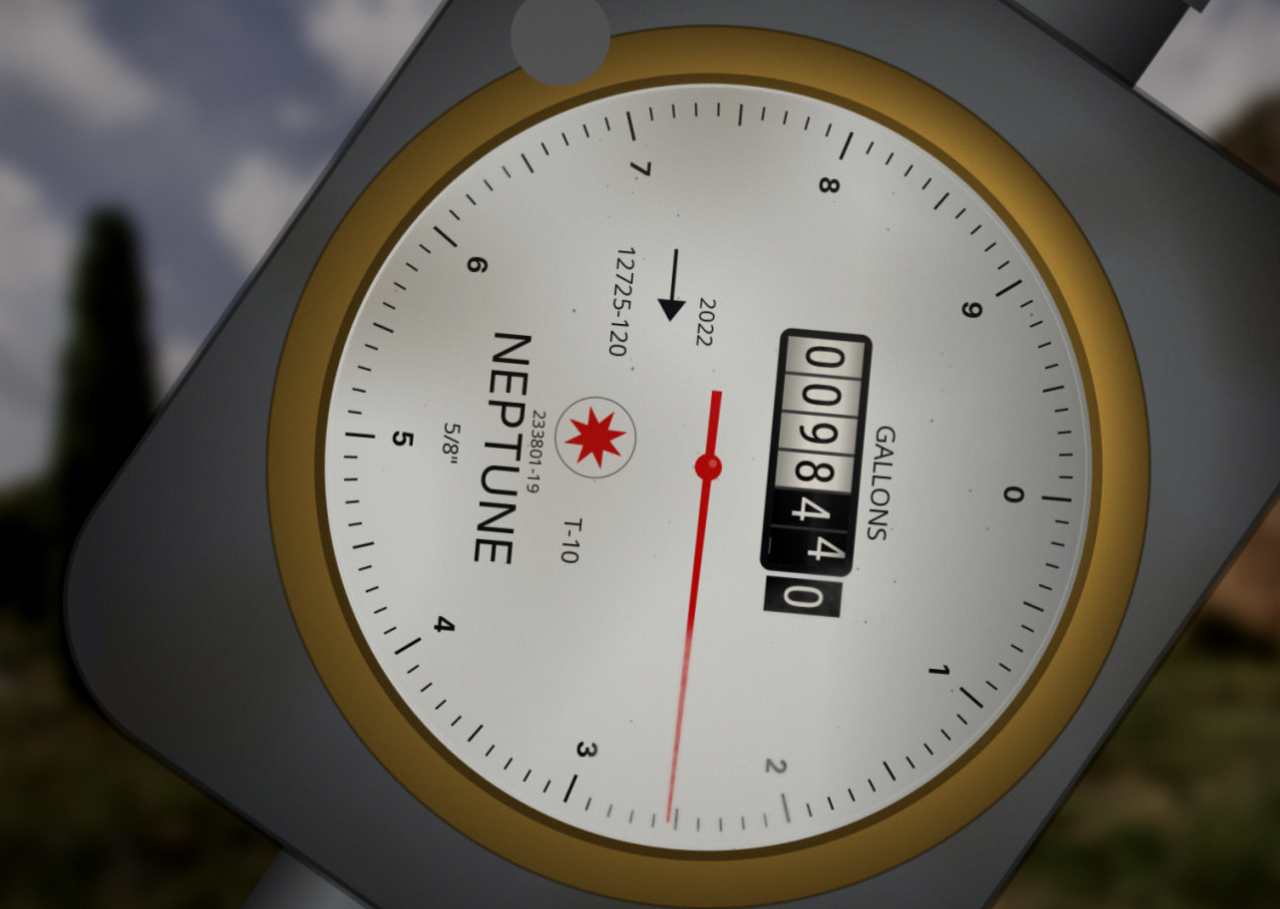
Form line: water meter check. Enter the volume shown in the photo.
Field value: 98442.5 gal
